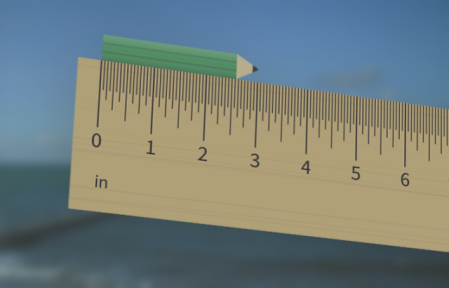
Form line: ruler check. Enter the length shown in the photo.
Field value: 3 in
